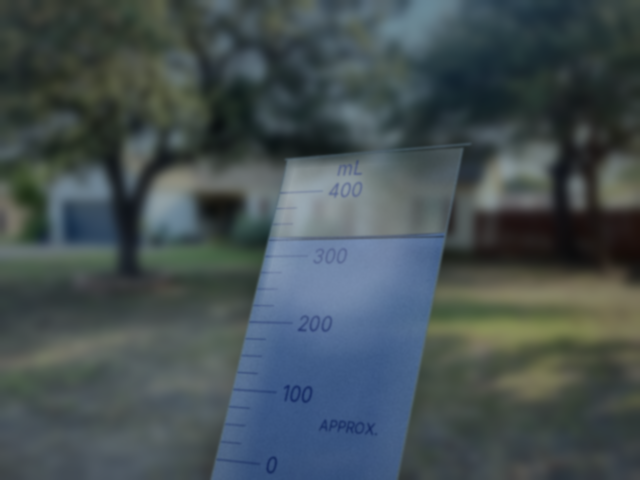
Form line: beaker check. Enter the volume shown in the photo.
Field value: 325 mL
